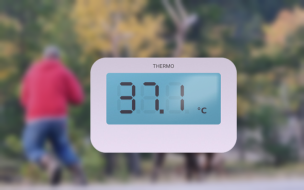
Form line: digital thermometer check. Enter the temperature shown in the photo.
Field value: 37.1 °C
